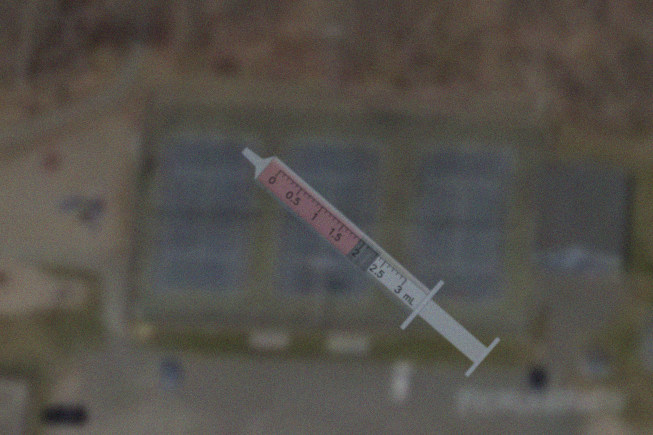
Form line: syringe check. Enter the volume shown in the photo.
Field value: 1.9 mL
